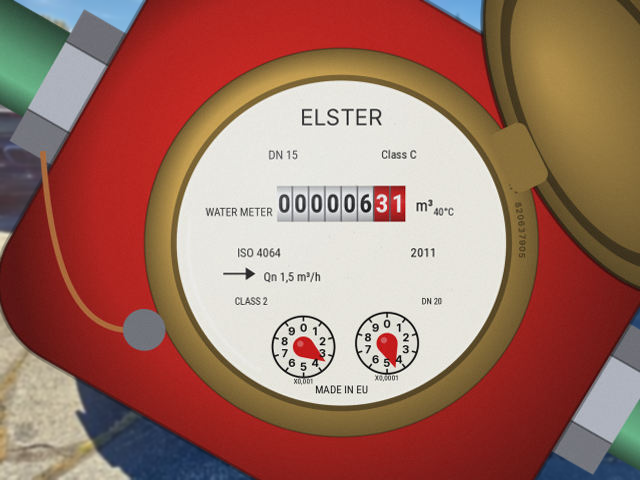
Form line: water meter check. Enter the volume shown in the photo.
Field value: 6.3134 m³
